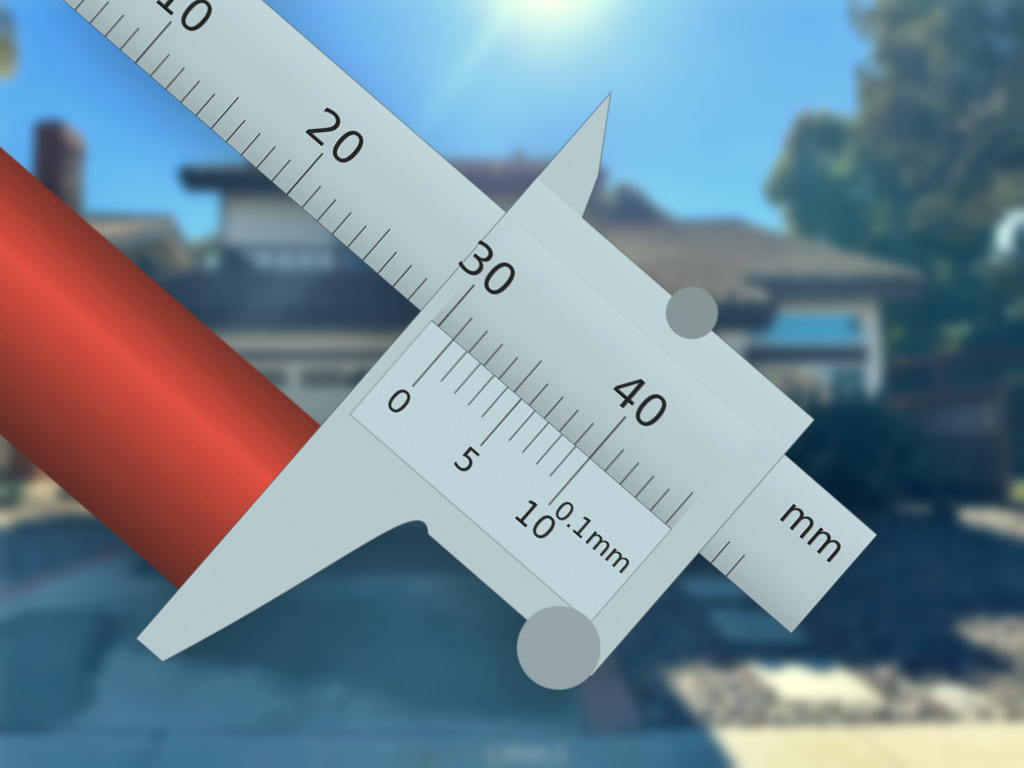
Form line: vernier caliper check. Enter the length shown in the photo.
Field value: 31.0 mm
